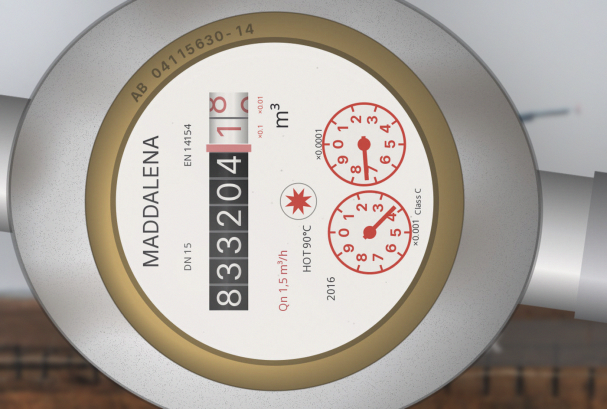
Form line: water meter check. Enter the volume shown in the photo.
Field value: 833204.1837 m³
